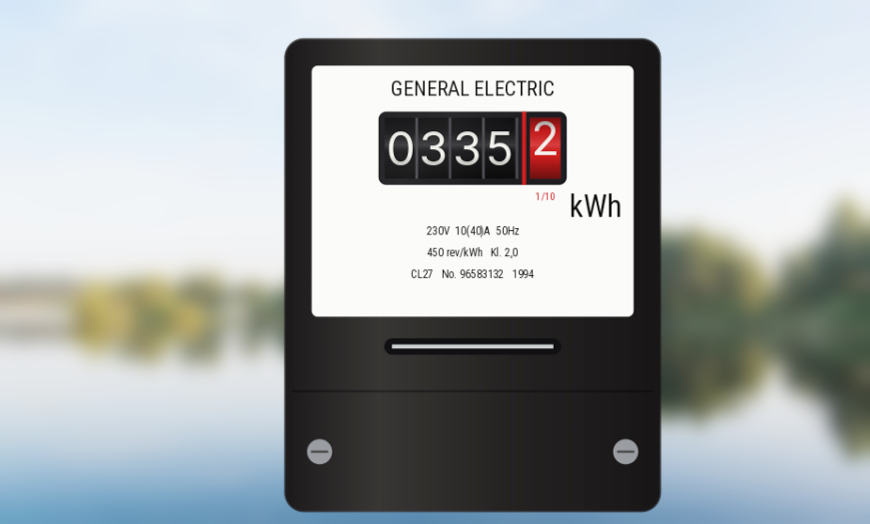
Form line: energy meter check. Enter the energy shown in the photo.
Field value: 335.2 kWh
